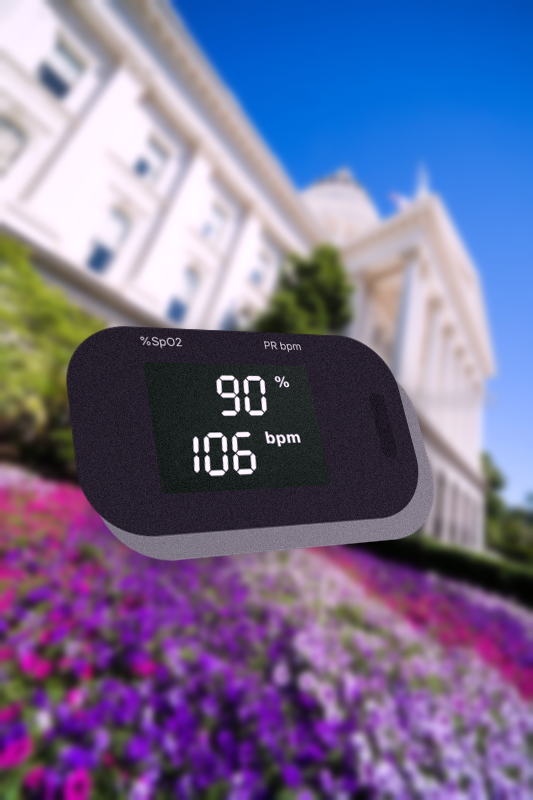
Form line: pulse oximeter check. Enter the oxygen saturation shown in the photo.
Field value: 90 %
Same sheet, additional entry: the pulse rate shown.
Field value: 106 bpm
